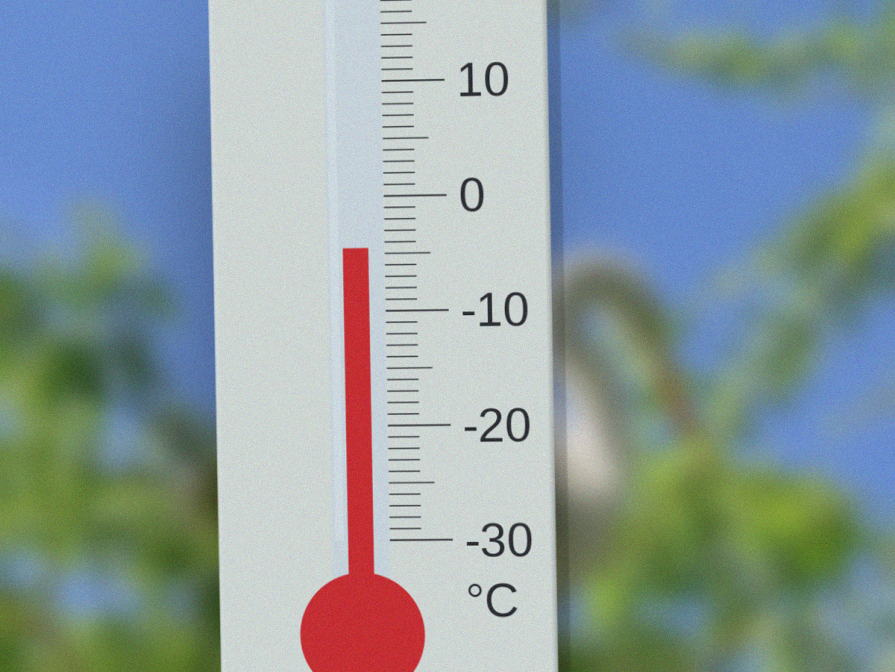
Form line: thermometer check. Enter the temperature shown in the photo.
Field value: -4.5 °C
